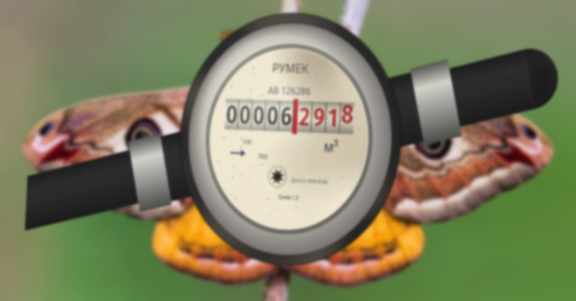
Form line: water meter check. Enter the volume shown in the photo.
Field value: 6.2918 m³
